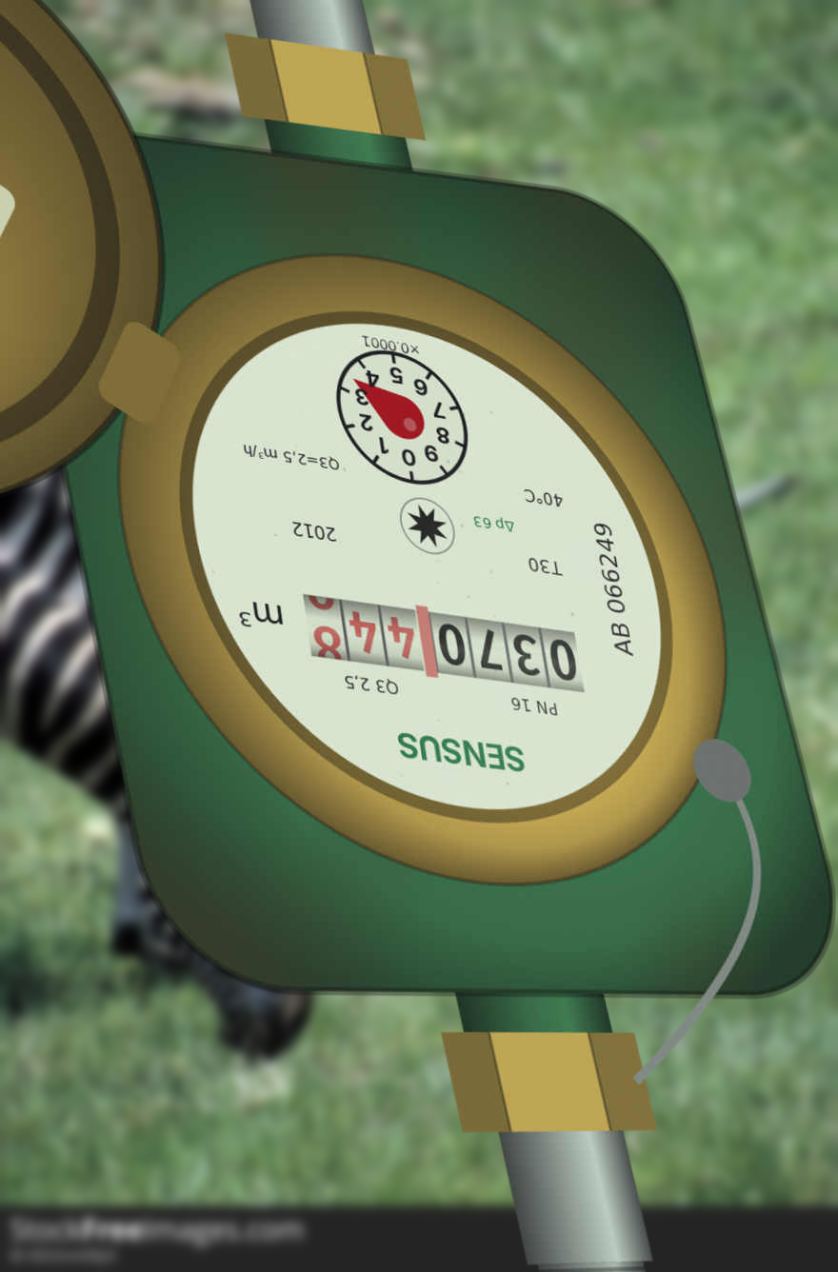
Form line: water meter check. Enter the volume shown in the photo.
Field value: 370.4483 m³
